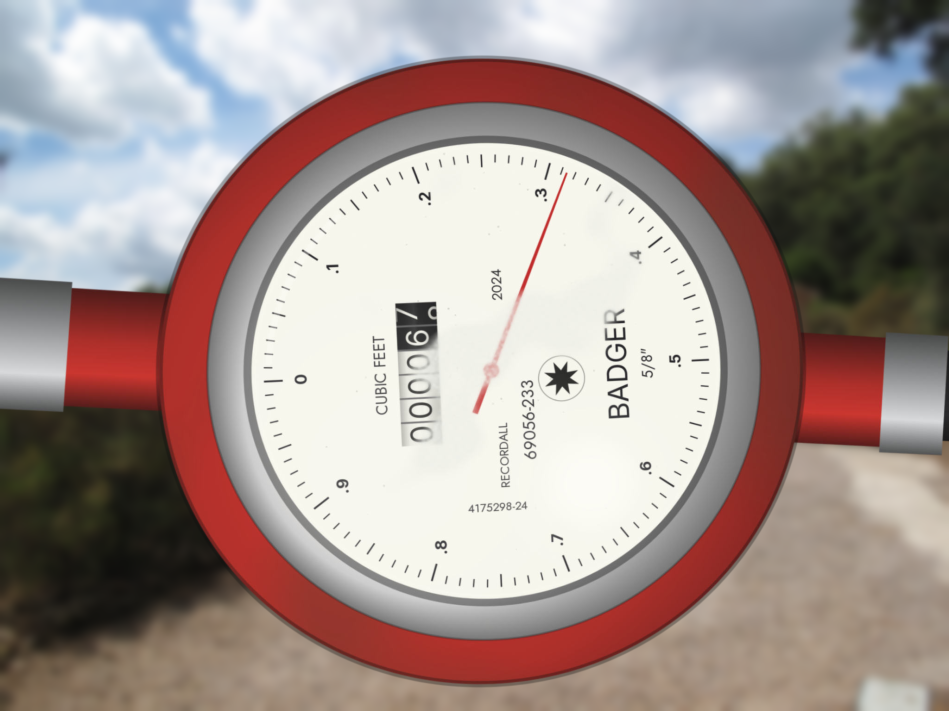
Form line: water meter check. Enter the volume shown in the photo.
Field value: 67.31 ft³
